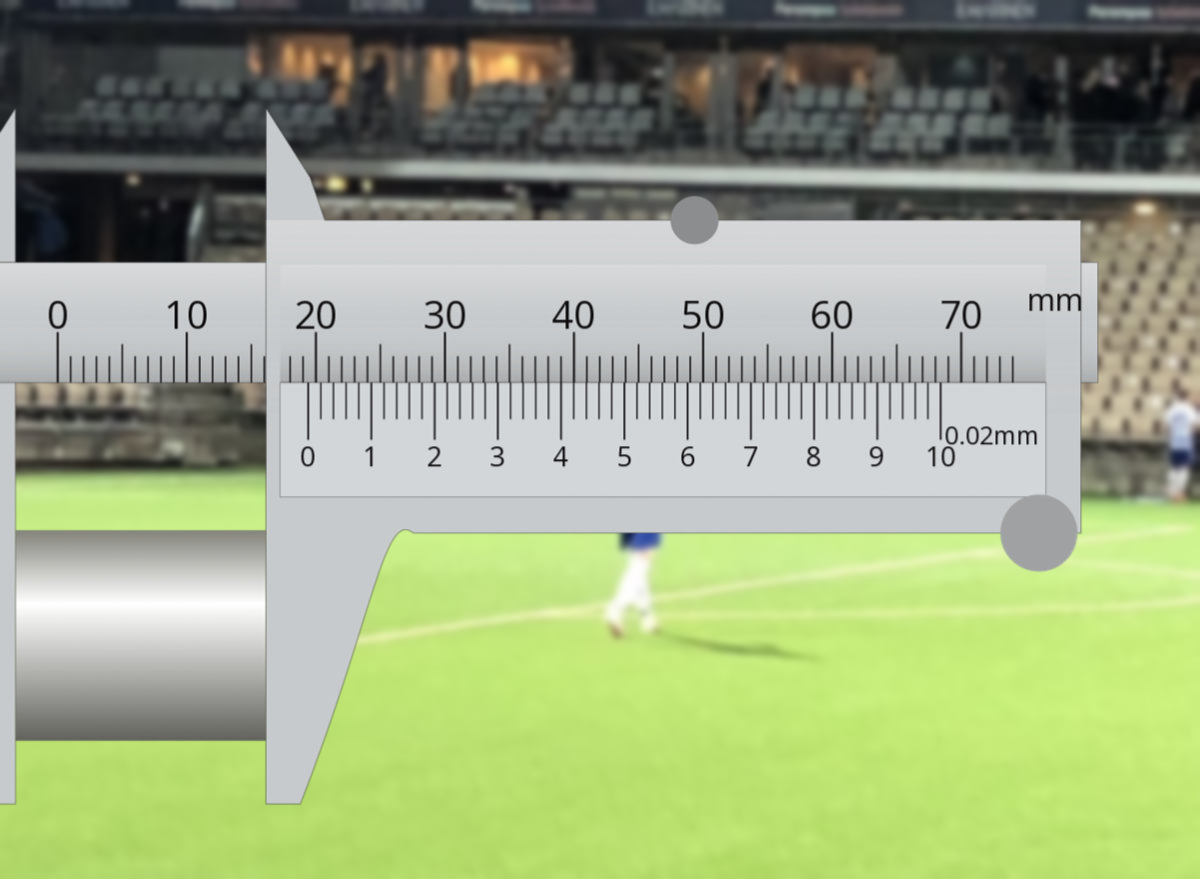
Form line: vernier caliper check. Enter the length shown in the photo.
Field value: 19.4 mm
